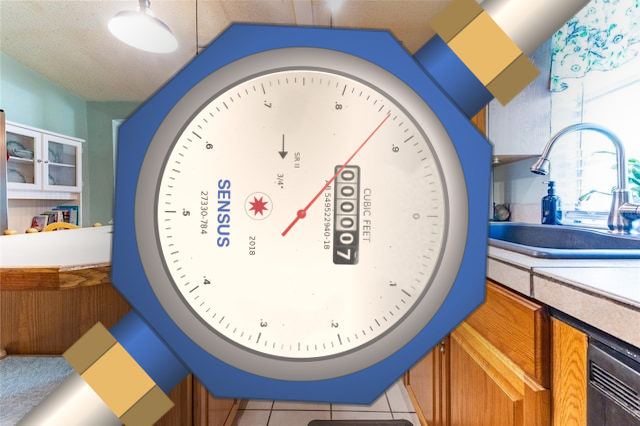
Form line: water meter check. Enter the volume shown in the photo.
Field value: 6.86 ft³
